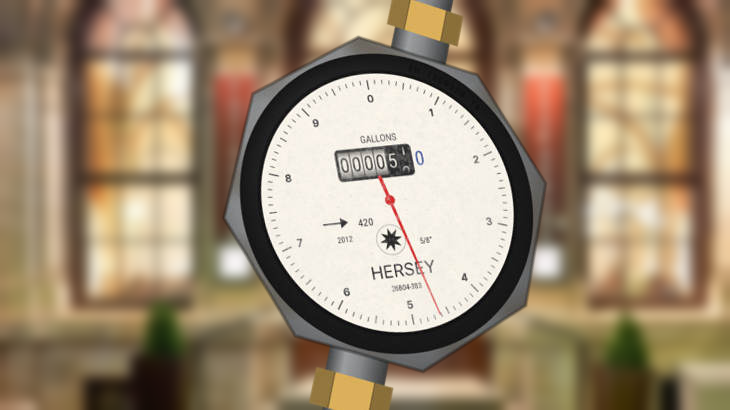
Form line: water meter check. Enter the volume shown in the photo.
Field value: 514.6 gal
